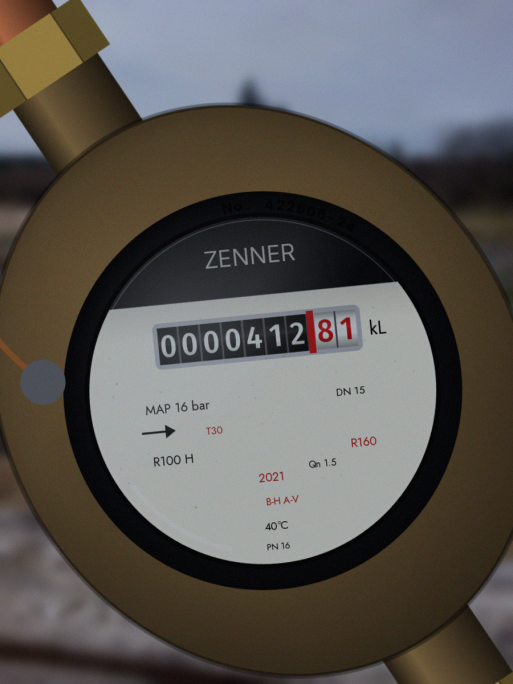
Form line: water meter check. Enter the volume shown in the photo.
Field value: 412.81 kL
